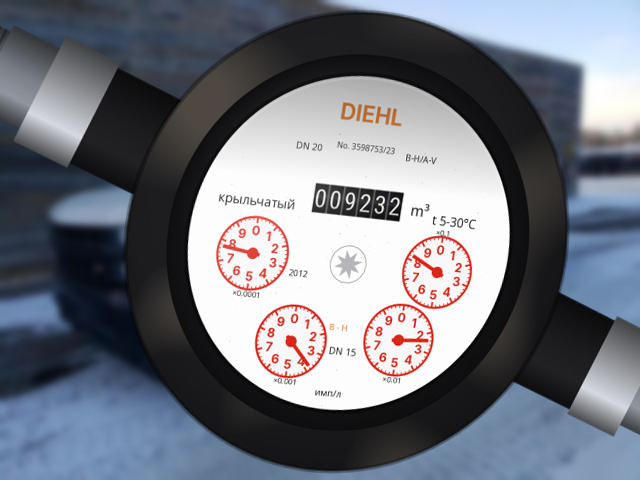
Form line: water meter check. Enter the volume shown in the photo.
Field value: 9232.8237 m³
